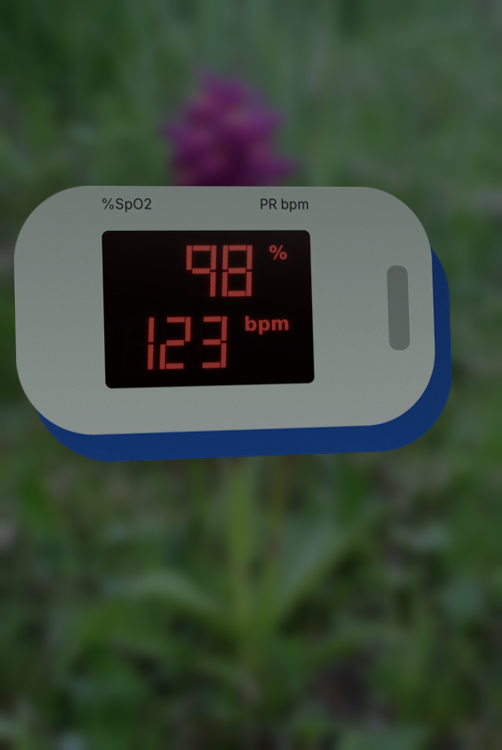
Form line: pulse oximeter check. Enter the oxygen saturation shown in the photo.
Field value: 98 %
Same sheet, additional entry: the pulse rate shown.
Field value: 123 bpm
